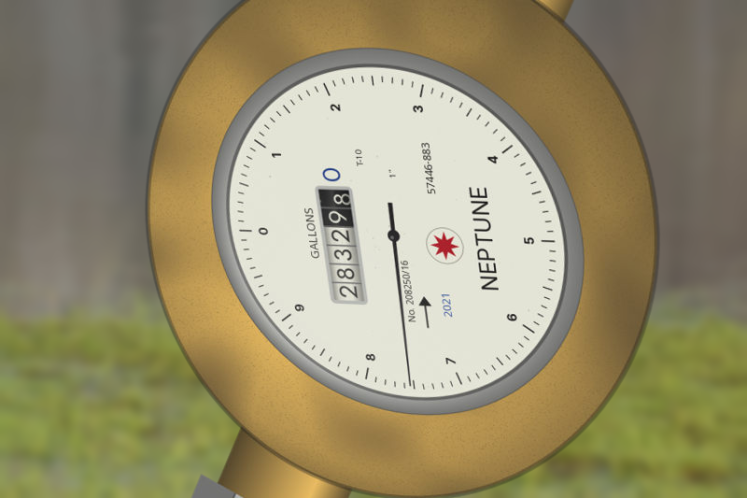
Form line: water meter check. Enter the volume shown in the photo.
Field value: 2832977.5 gal
